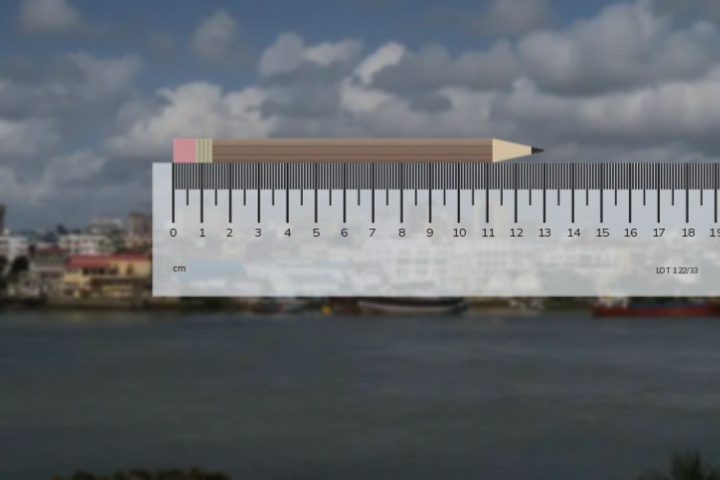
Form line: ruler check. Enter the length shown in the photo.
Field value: 13 cm
